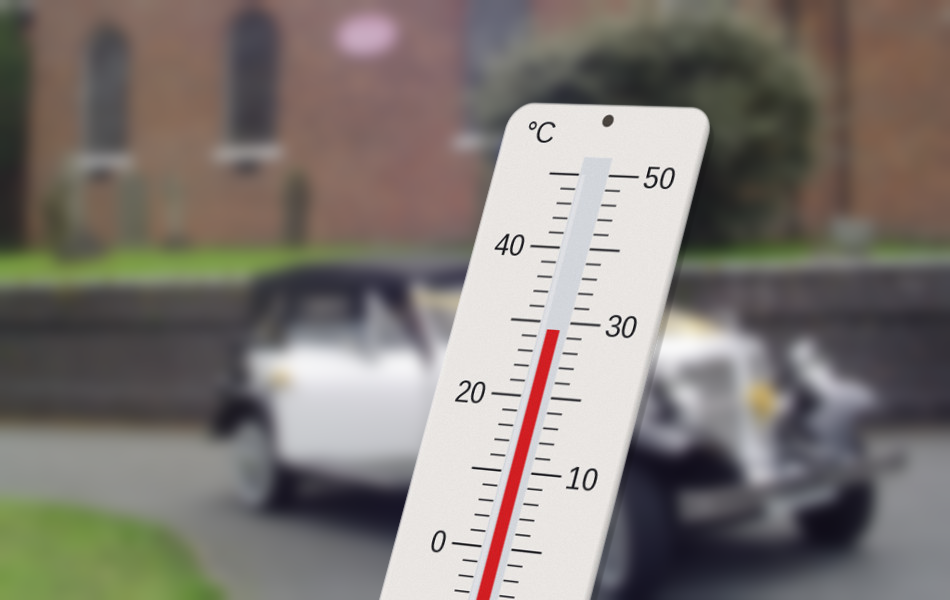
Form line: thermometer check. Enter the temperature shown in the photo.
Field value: 29 °C
